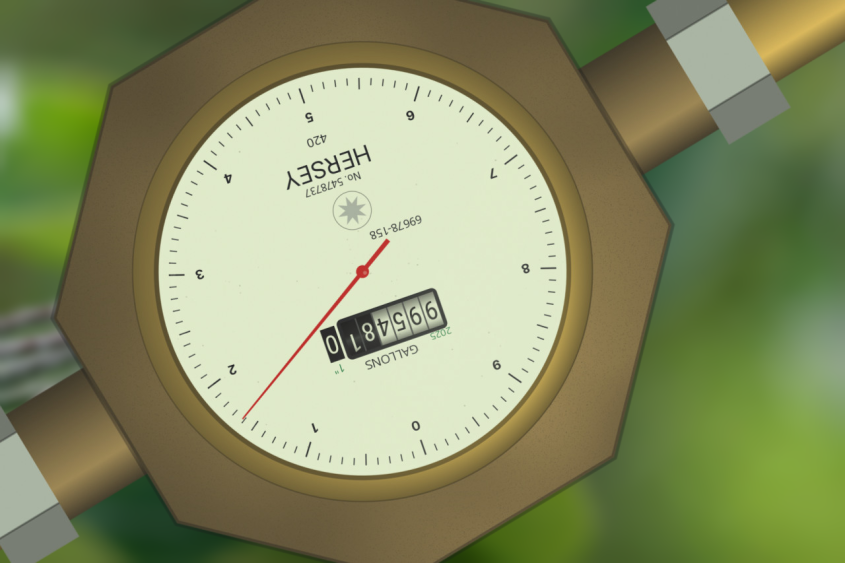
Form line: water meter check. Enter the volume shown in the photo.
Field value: 9954811.6 gal
